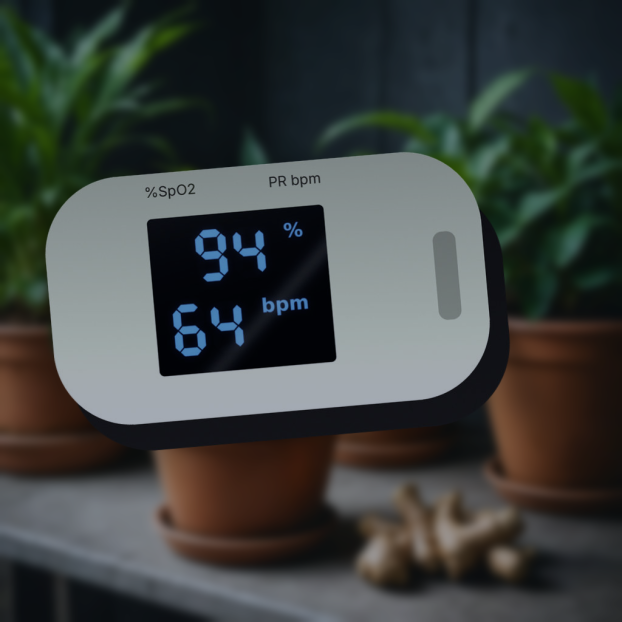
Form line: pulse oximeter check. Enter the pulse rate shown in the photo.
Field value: 64 bpm
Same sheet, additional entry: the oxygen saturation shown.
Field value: 94 %
